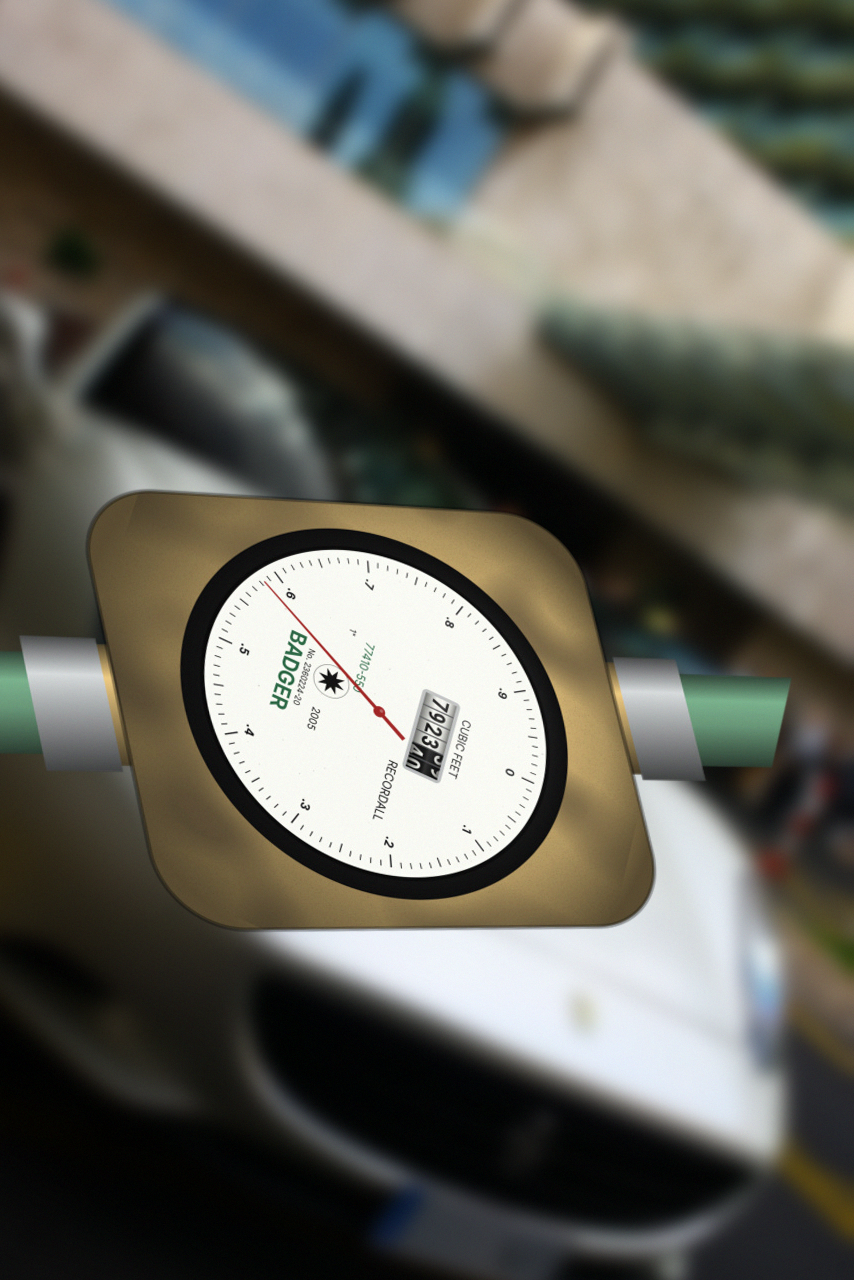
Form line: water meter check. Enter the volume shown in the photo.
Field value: 792339.58 ft³
